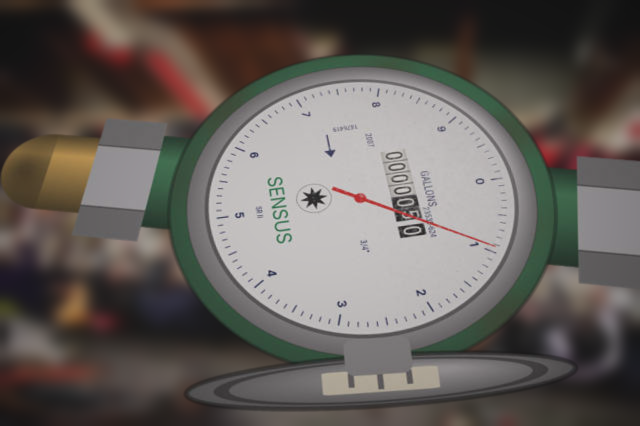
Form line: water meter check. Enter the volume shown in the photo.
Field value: 50.9 gal
